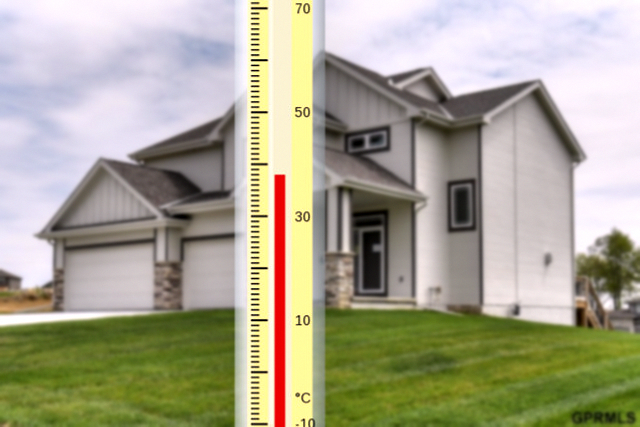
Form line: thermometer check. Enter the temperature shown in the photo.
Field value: 38 °C
